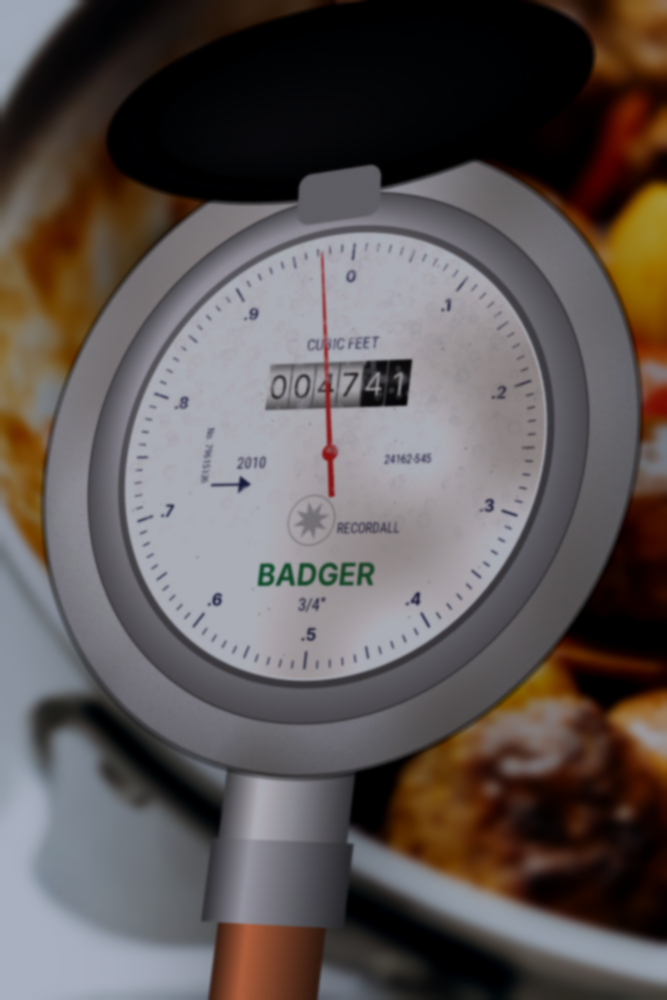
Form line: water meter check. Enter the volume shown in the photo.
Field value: 4740.97 ft³
